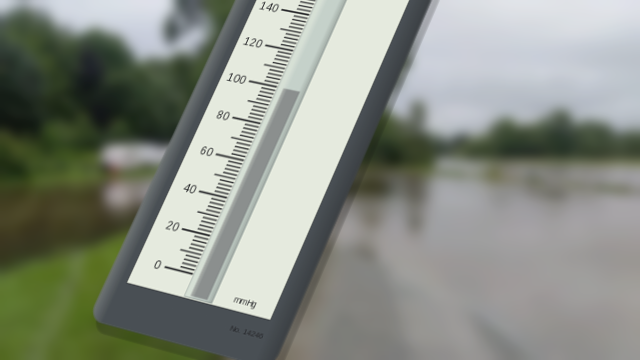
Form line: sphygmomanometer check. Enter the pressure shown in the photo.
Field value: 100 mmHg
